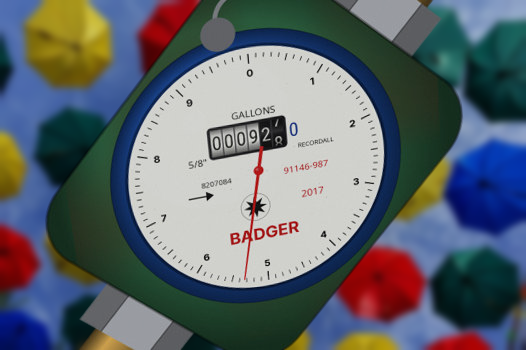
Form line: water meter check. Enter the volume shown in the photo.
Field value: 9275.3 gal
